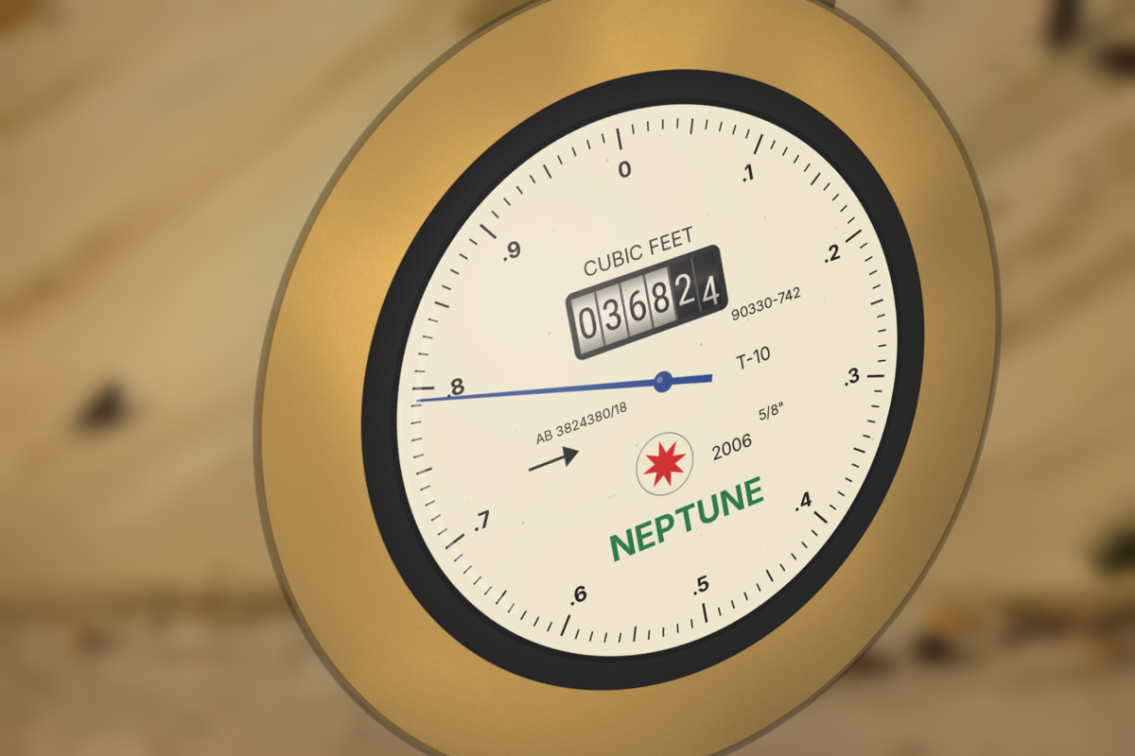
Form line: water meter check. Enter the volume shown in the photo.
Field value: 36823.79 ft³
